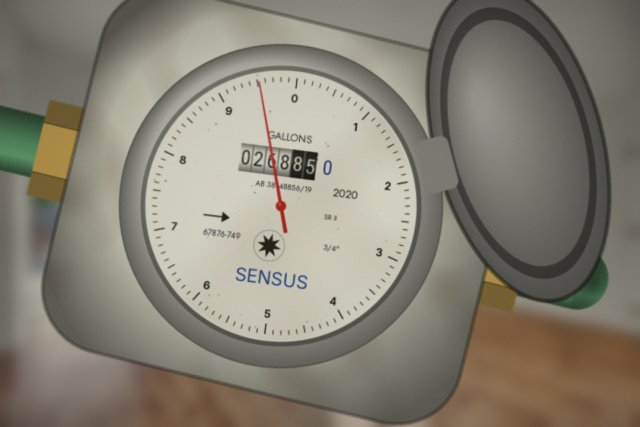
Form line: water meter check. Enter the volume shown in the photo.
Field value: 268849.5 gal
